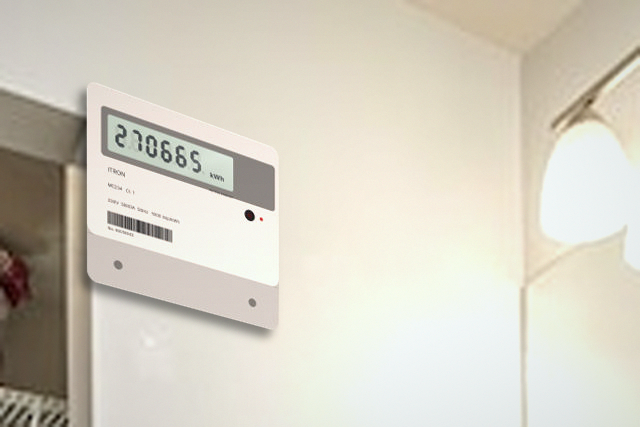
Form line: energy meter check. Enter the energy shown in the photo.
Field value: 270665 kWh
